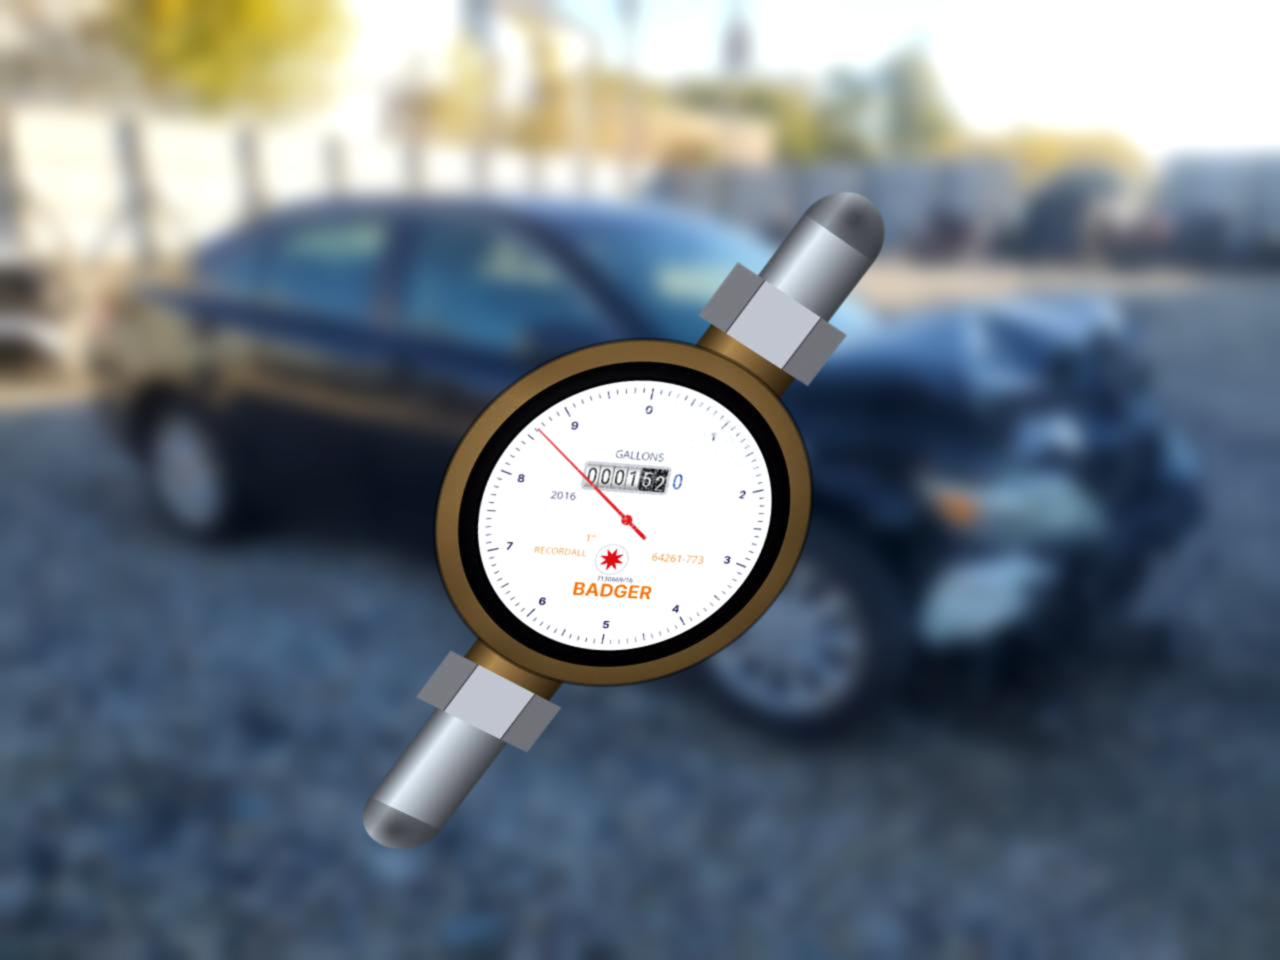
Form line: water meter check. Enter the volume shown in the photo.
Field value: 1518.6 gal
